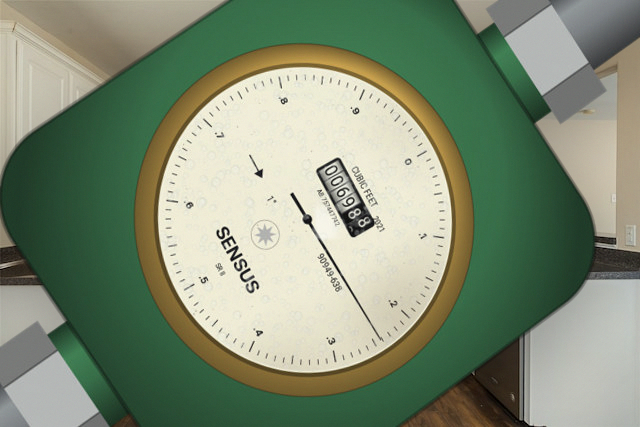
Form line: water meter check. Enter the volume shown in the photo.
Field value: 6988.24 ft³
